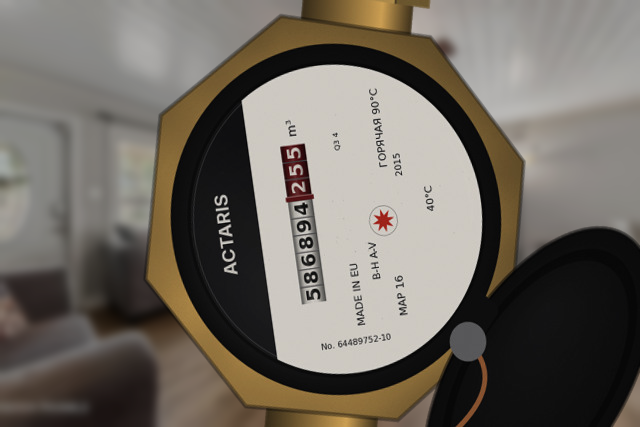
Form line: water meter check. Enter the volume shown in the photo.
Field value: 586894.255 m³
